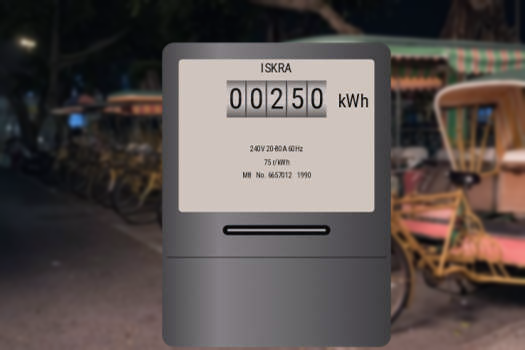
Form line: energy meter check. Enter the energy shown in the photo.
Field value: 250 kWh
